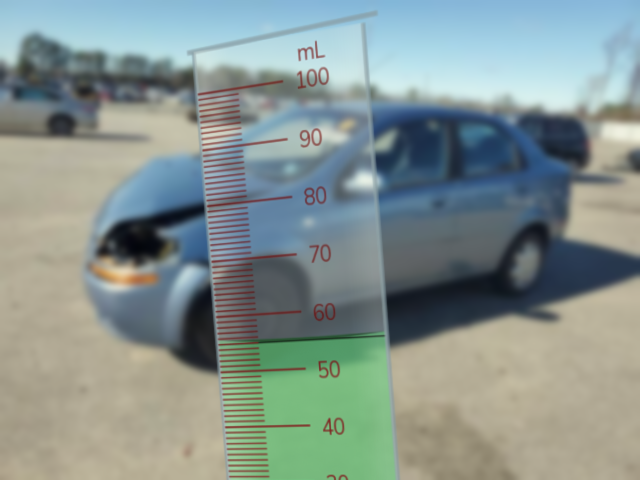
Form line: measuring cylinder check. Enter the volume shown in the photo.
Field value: 55 mL
